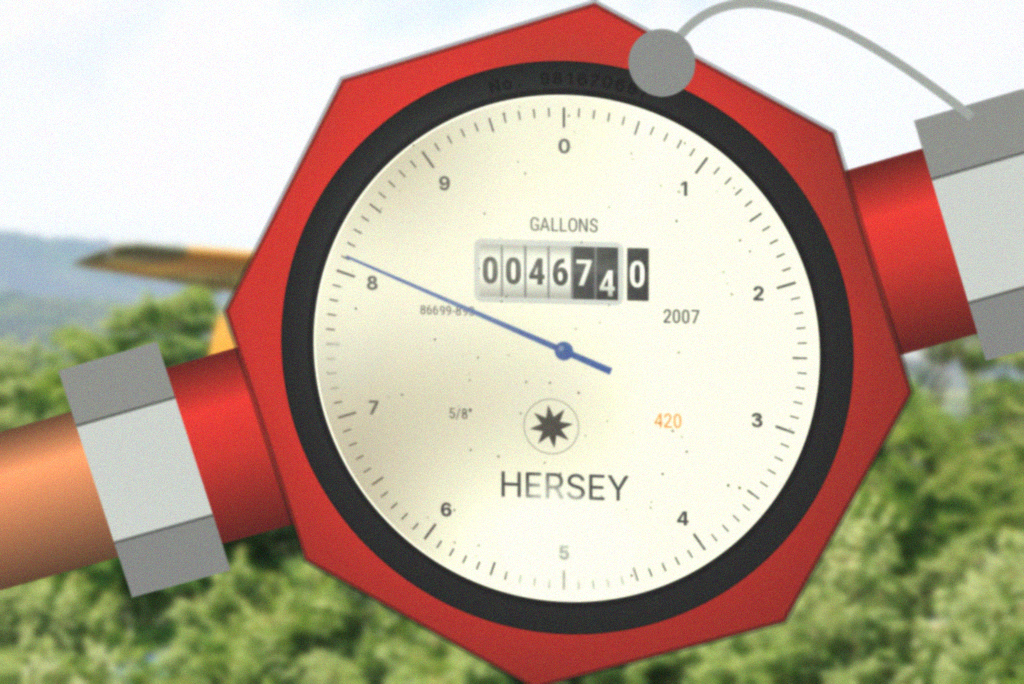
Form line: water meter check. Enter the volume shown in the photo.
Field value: 46738.1 gal
